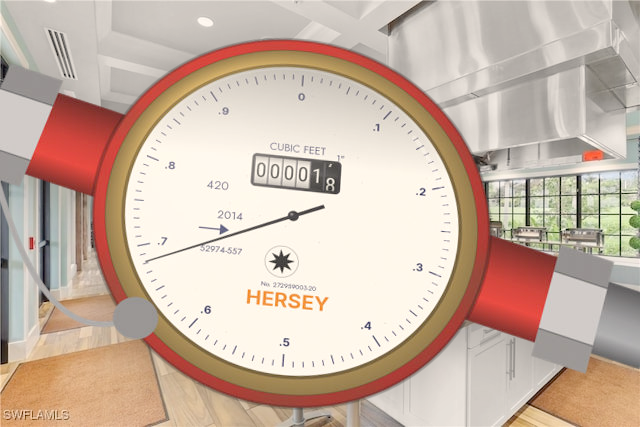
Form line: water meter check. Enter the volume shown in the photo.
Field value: 17.68 ft³
